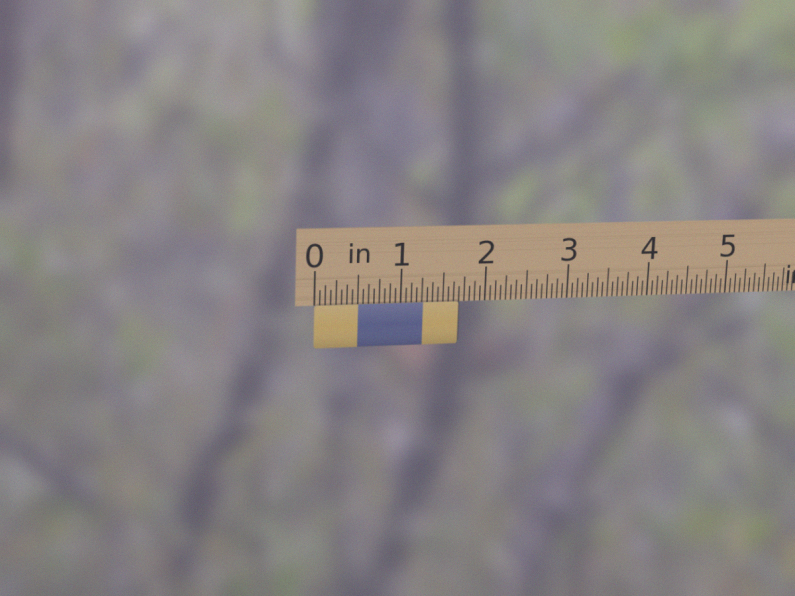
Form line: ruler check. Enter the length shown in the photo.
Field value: 1.6875 in
